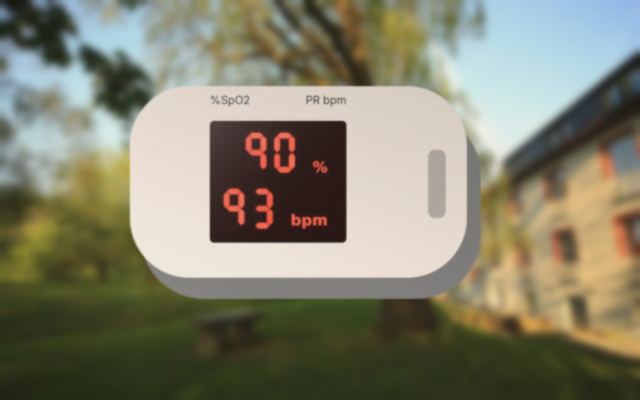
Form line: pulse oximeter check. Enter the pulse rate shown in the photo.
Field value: 93 bpm
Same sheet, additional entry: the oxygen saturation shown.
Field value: 90 %
